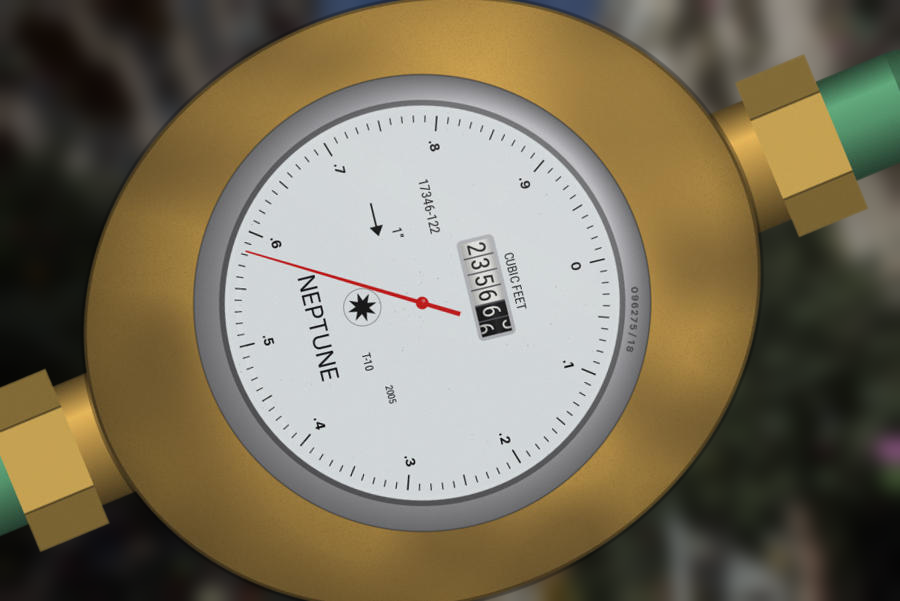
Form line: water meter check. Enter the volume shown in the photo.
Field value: 235665.58 ft³
